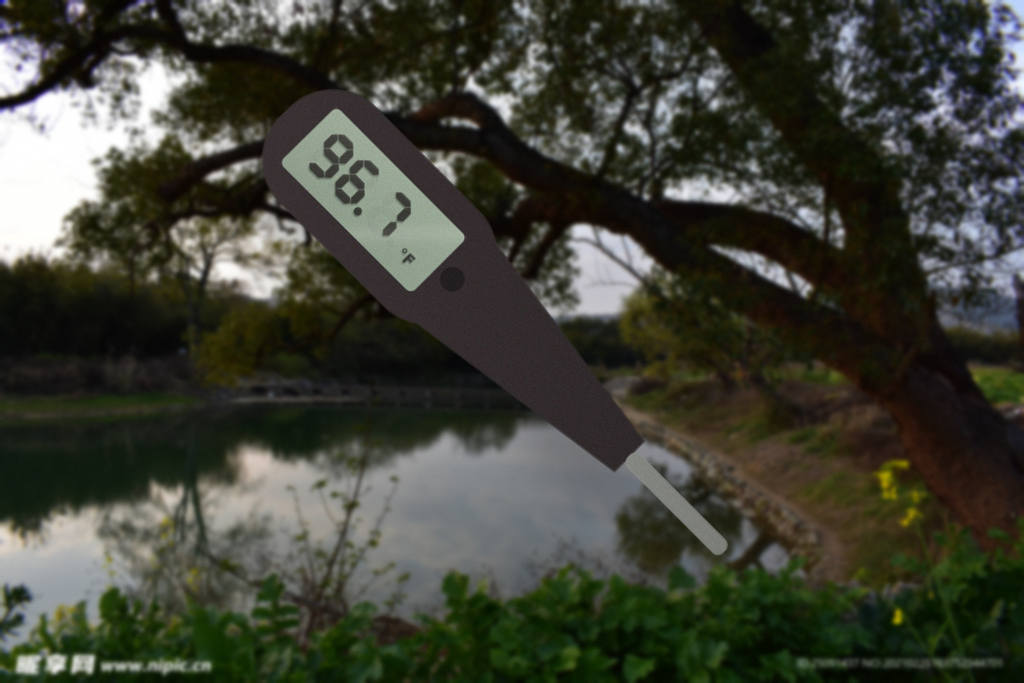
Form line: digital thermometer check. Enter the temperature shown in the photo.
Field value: 96.7 °F
